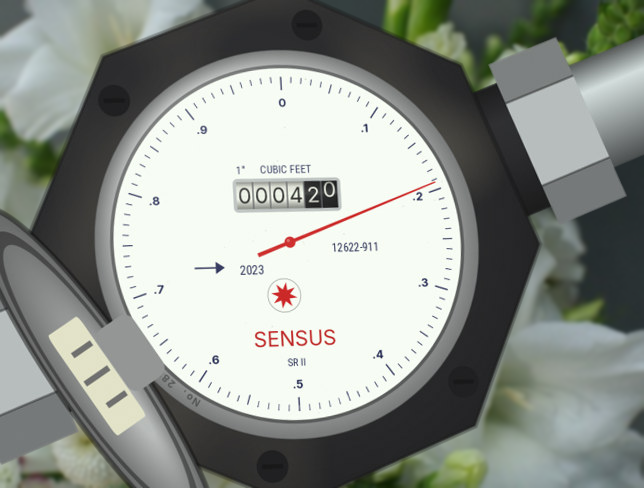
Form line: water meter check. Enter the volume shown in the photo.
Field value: 420.19 ft³
